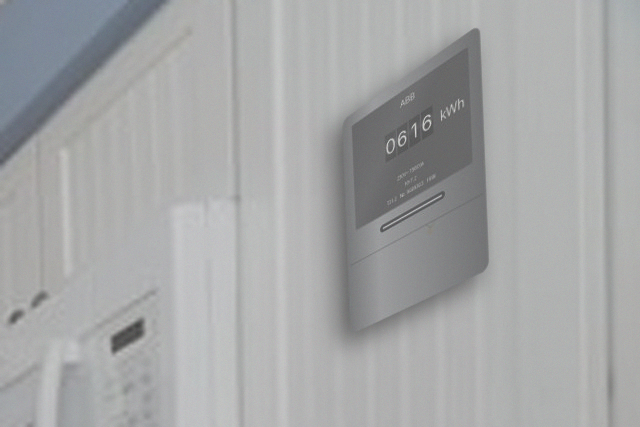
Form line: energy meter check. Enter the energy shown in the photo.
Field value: 616 kWh
